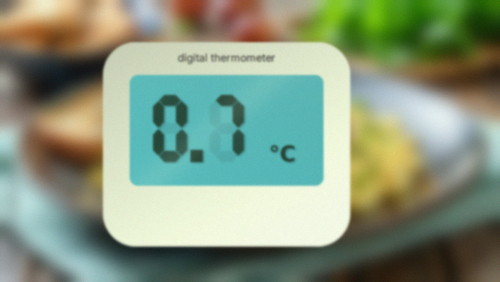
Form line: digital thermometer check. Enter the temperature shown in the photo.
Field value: 0.7 °C
